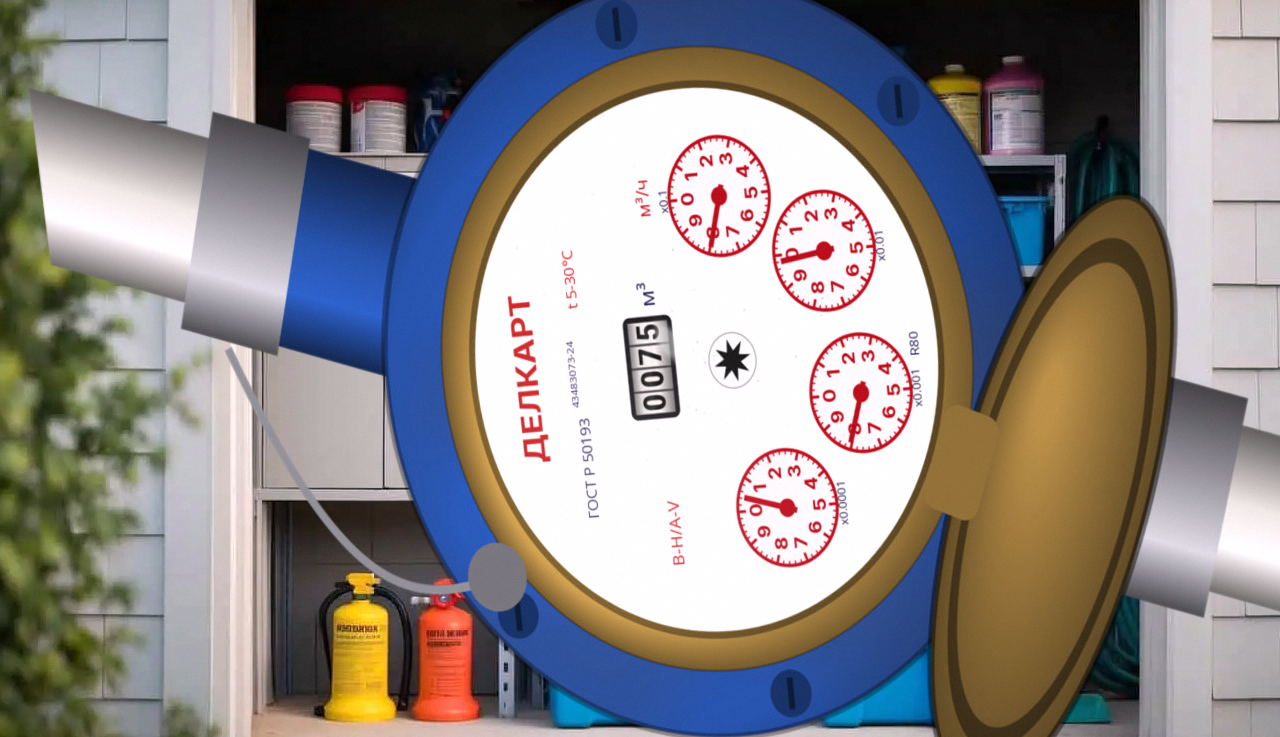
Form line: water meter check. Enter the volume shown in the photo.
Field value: 75.7980 m³
